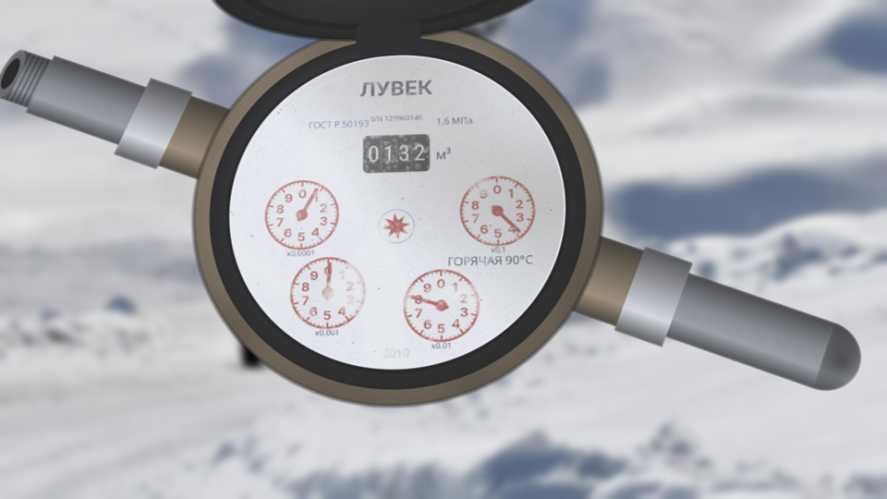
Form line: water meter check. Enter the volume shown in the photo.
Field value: 132.3800 m³
